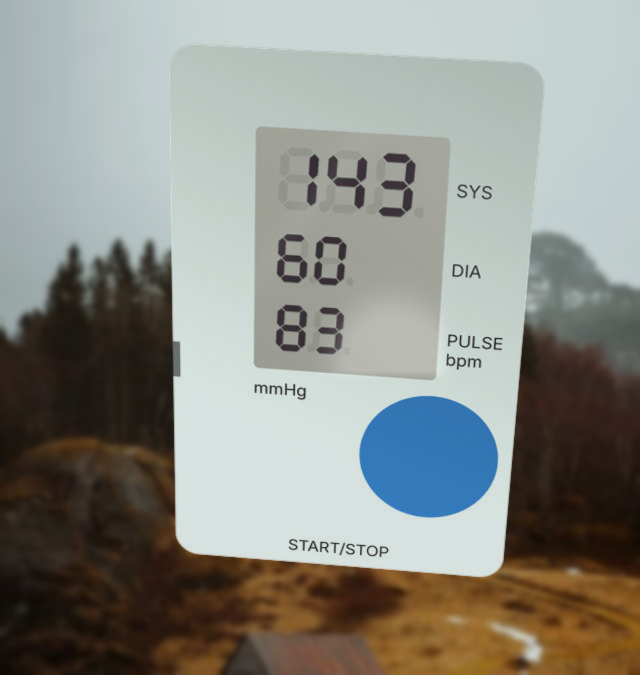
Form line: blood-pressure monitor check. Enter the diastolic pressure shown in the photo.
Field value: 60 mmHg
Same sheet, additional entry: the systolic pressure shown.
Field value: 143 mmHg
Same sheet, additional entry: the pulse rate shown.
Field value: 83 bpm
